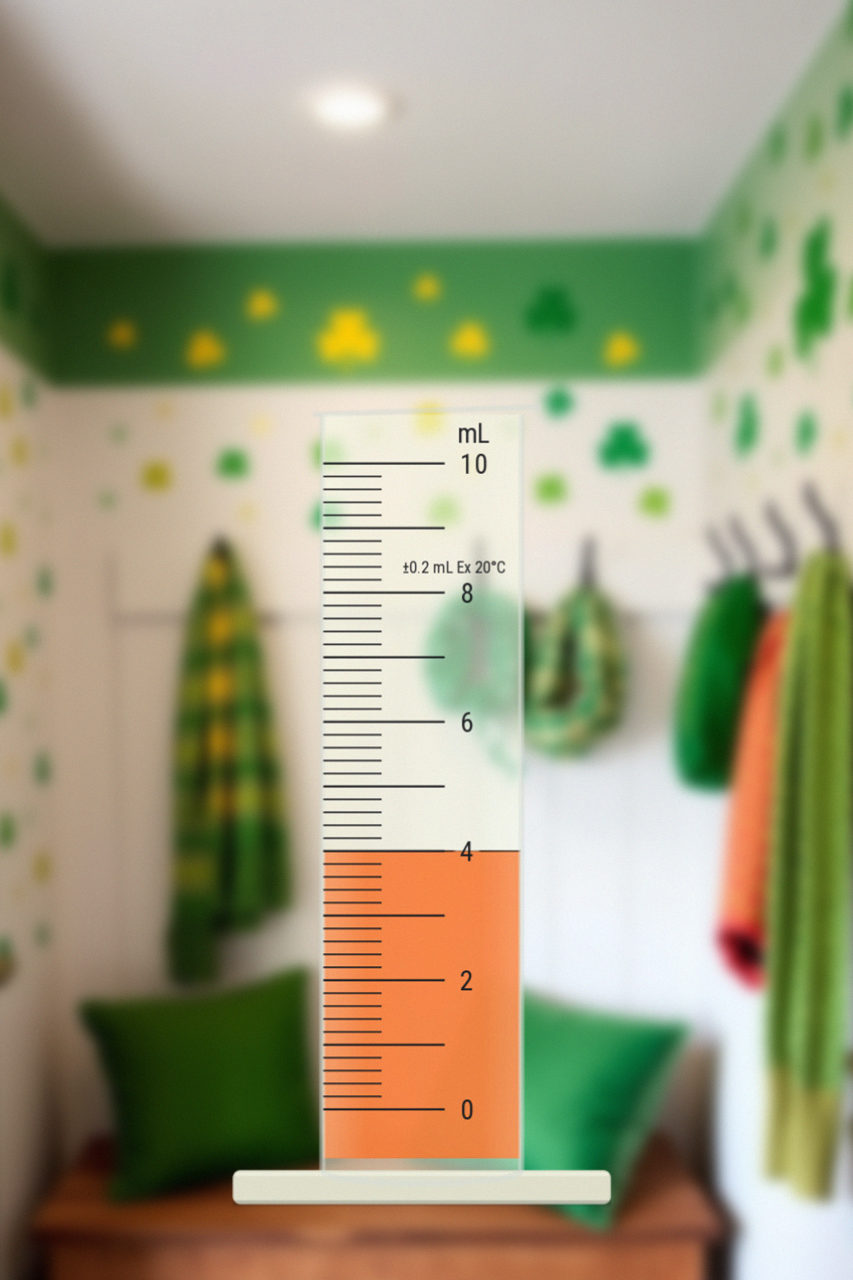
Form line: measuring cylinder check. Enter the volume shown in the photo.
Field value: 4 mL
